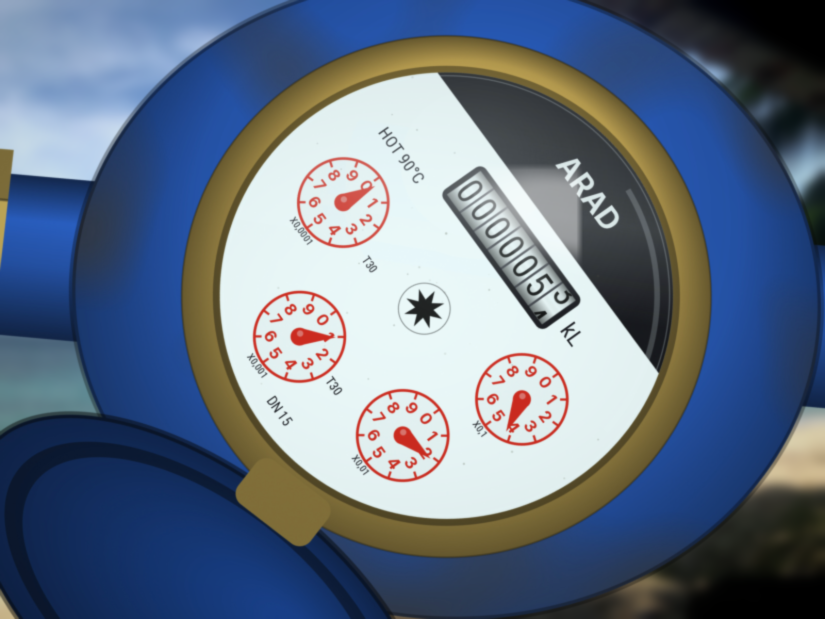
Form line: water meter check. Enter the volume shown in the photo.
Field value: 53.4210 kL
